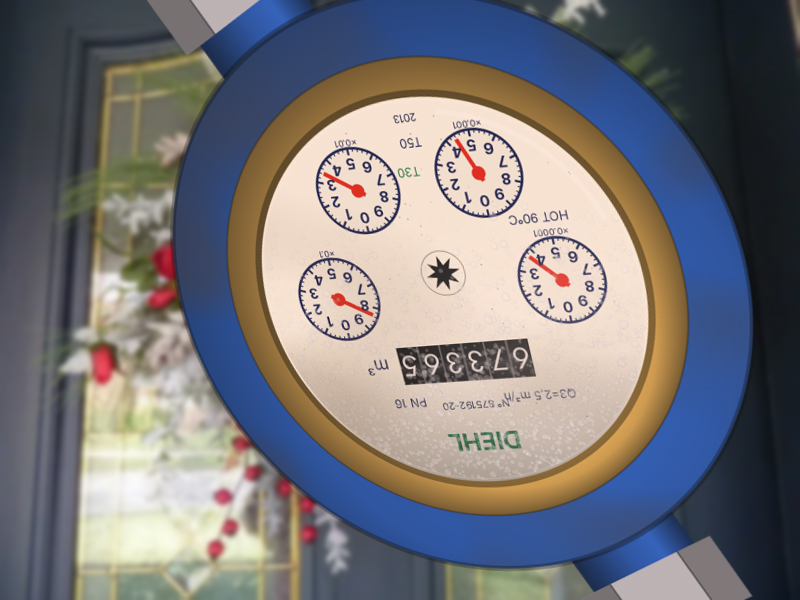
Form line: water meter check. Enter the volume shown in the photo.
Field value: 673365.8343 m³
